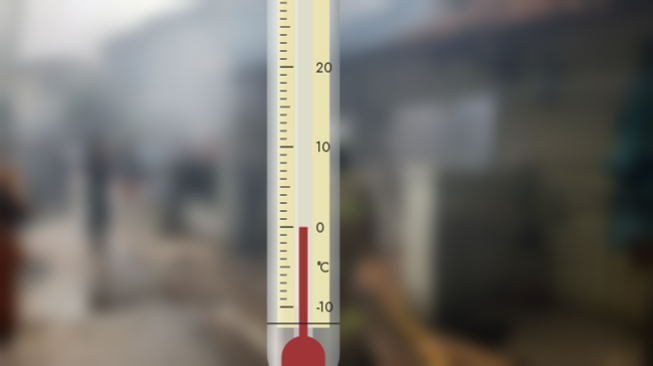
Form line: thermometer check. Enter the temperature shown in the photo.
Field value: 0 °C
